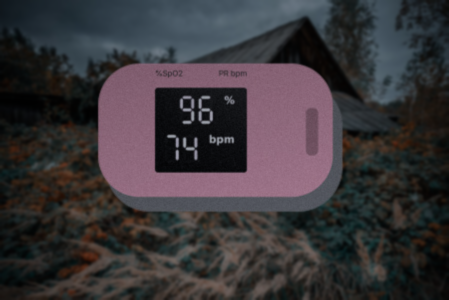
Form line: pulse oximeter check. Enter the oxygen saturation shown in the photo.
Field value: 96 %
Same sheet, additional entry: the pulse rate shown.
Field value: 74 bpm
